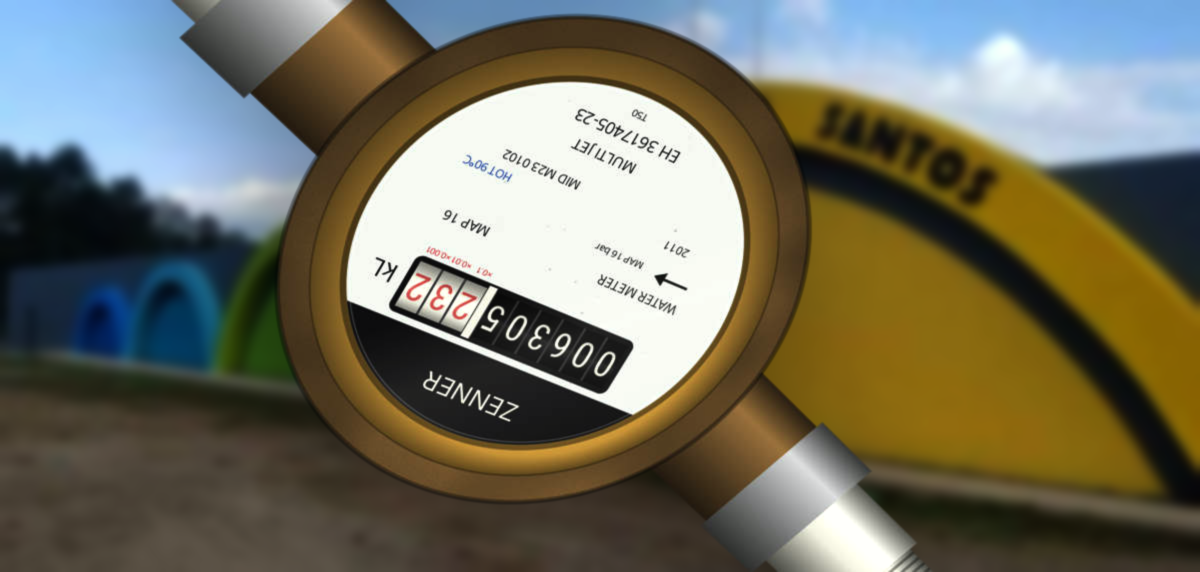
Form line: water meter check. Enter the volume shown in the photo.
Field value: 6305.232 kL
